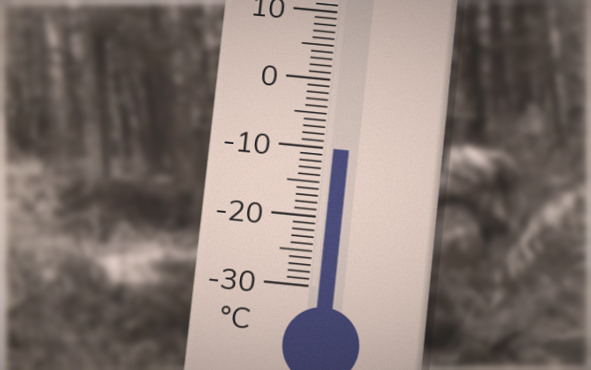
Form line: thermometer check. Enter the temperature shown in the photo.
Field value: -10 °C
